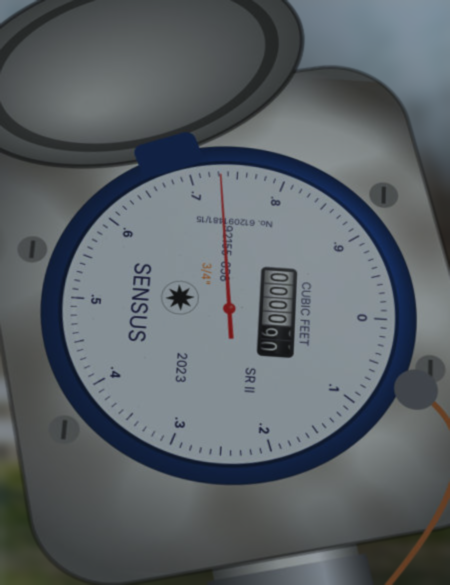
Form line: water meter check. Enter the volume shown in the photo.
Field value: 89.73 ft³
